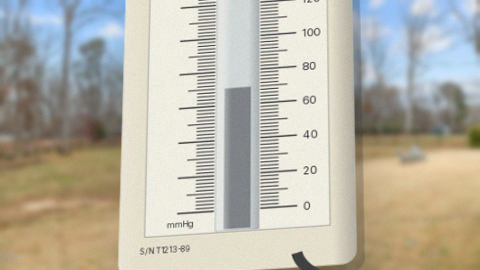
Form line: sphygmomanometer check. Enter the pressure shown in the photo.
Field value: 70 mmHg
